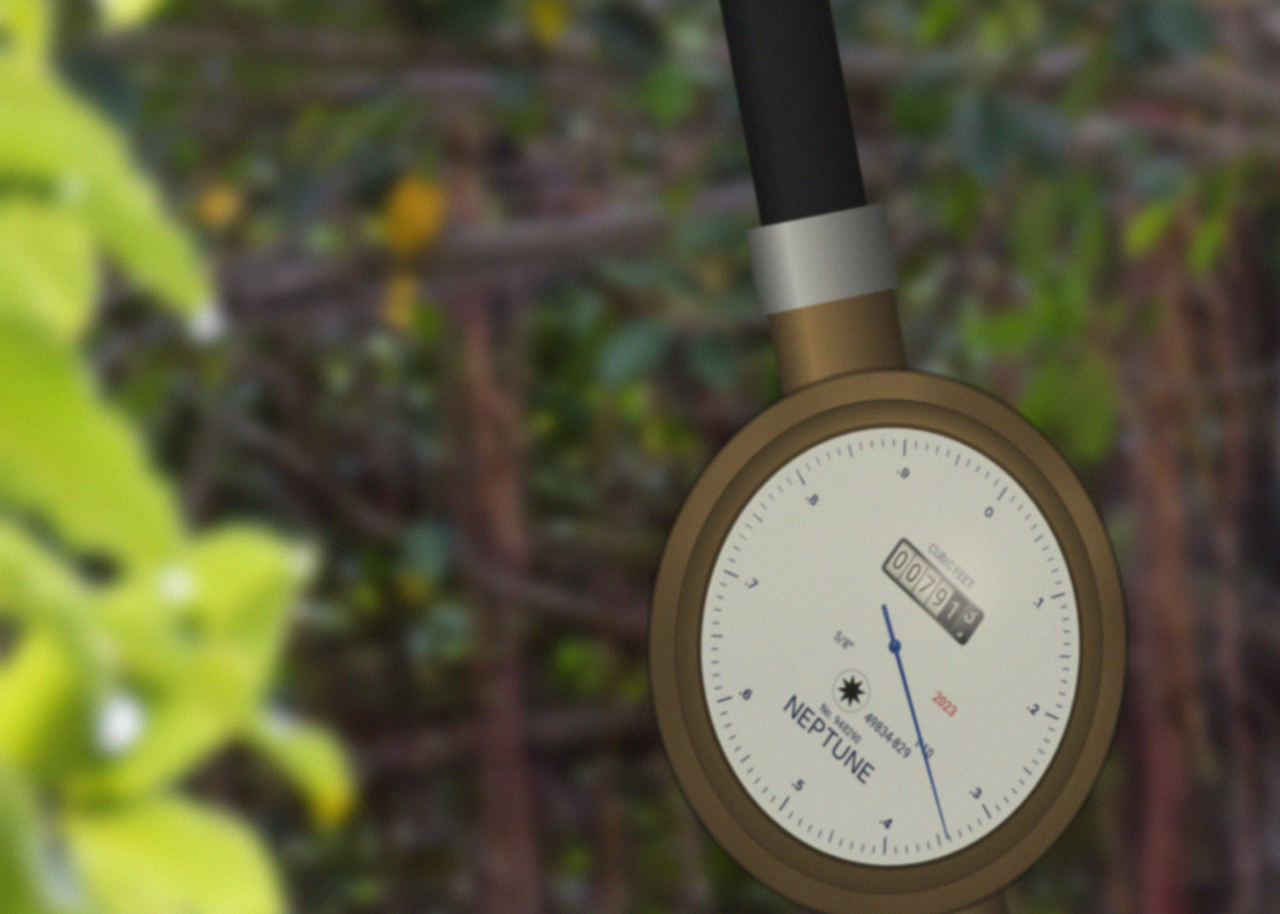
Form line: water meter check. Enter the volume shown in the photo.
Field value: 7913.34 ft³
